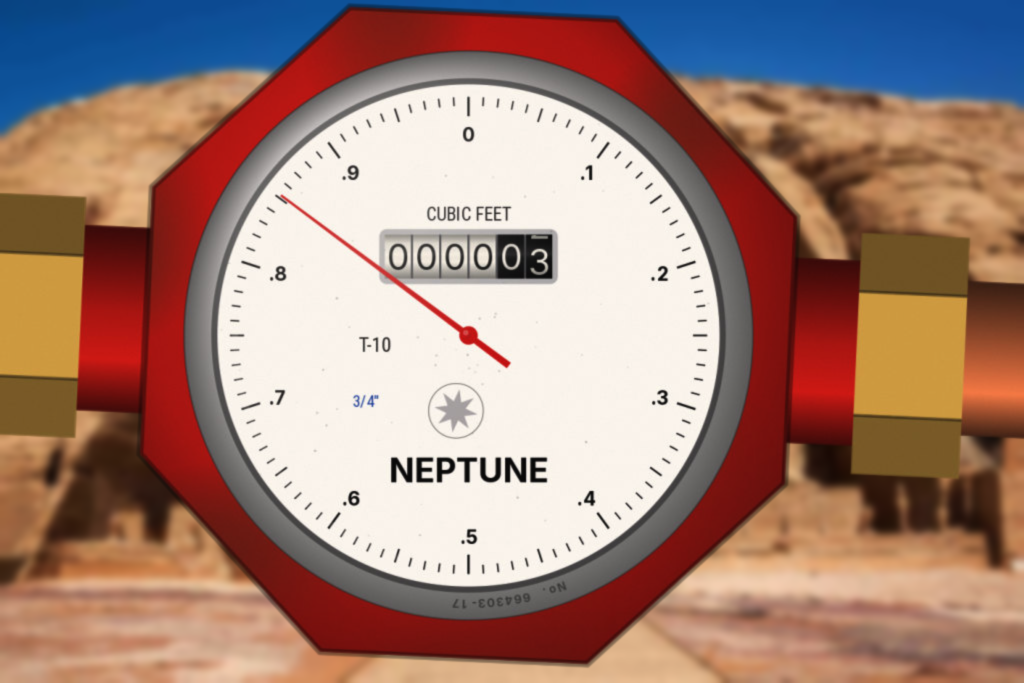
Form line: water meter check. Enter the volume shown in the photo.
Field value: 2.85 ft³
